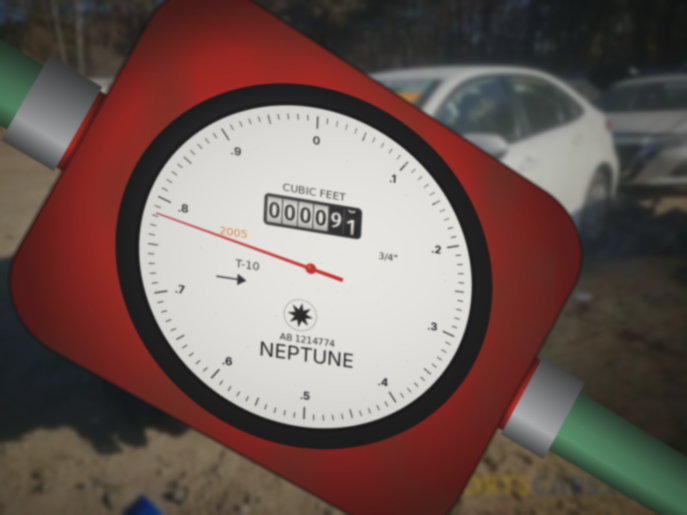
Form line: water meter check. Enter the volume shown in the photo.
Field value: 90.78 ft³
